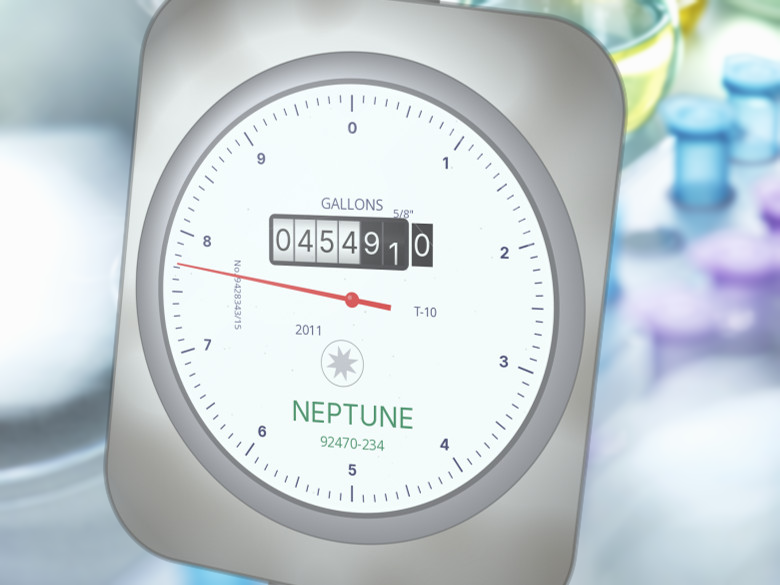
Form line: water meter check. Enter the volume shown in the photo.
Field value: 454907.7 gal
